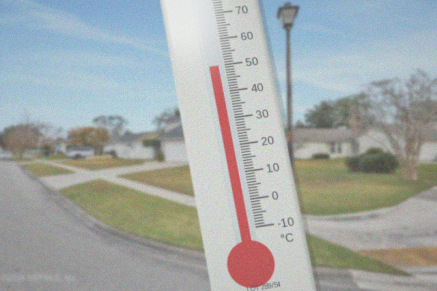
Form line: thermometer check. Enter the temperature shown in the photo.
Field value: 50 °C
